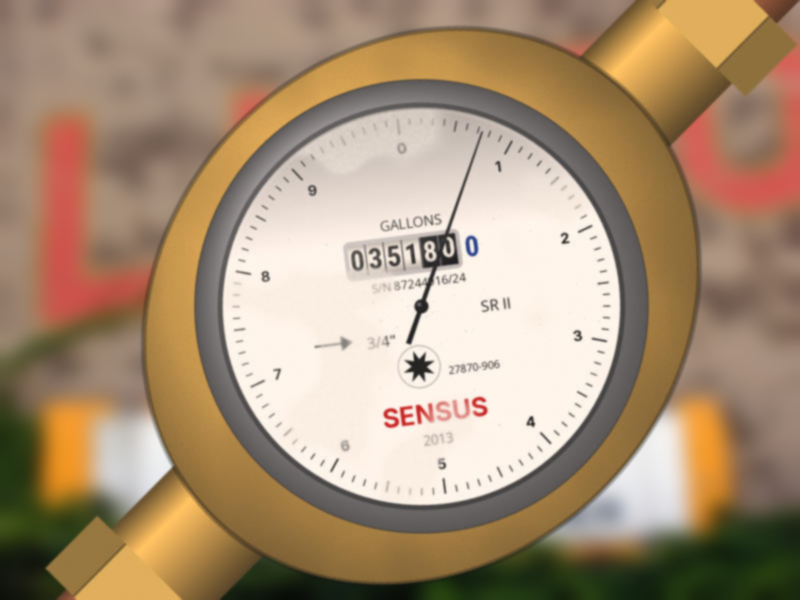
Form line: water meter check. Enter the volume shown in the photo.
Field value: 351800.7 gal
